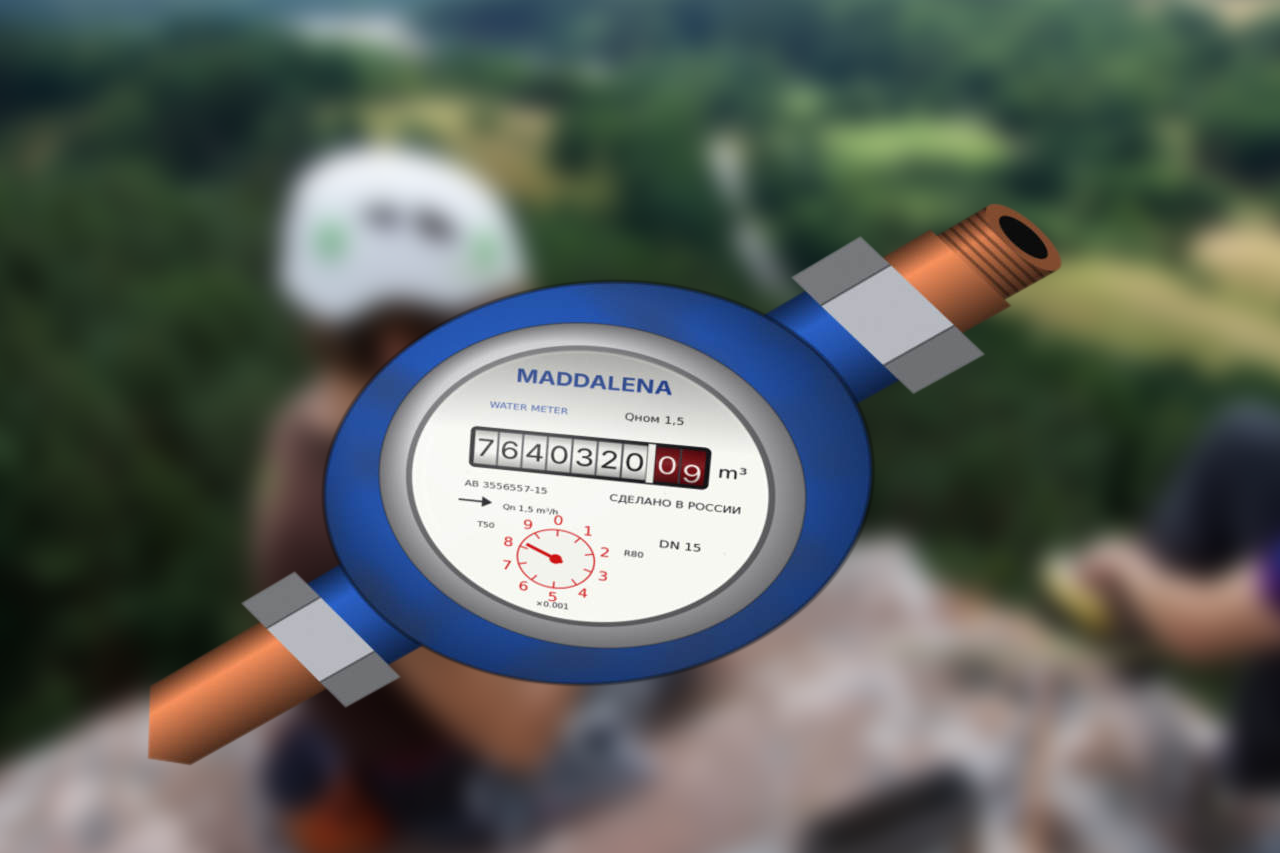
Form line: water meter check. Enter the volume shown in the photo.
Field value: 7640320.088 m³
